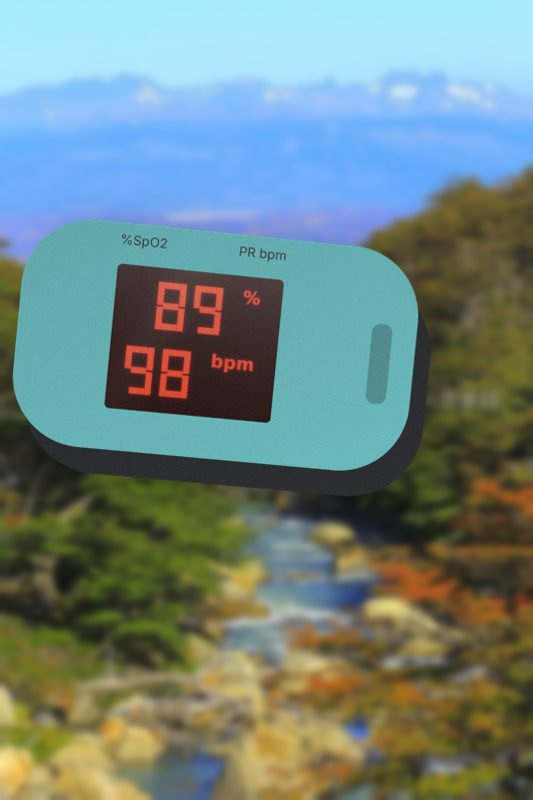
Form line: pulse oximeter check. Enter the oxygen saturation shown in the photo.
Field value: 89 %
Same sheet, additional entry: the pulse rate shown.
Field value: 98 bpm
